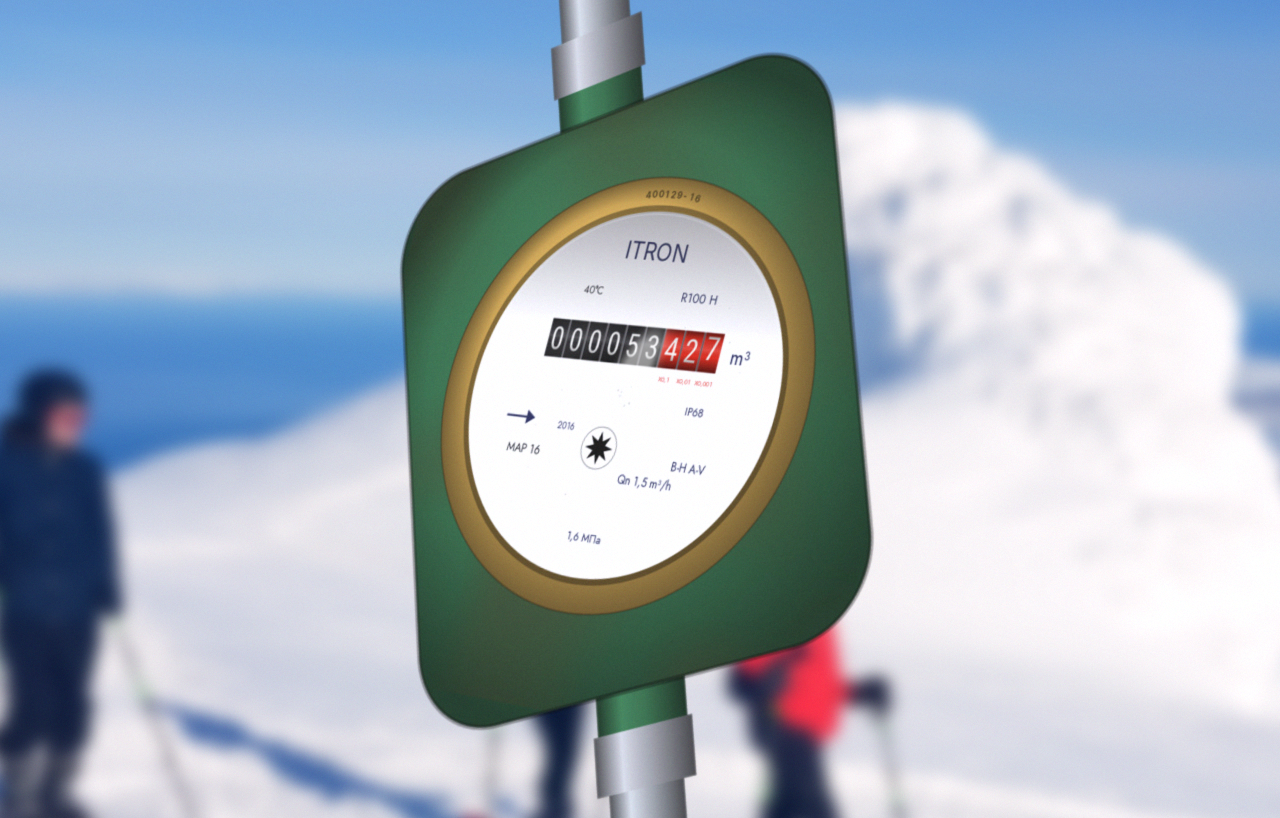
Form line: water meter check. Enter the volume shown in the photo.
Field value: 53.427 m³
